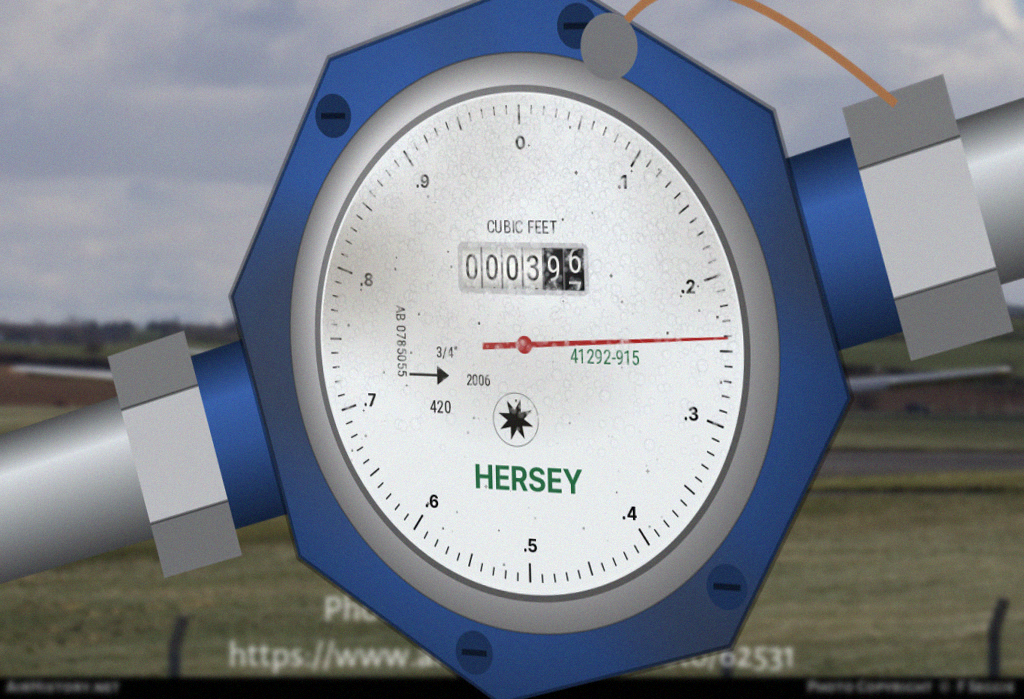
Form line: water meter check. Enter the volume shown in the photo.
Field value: 396.24 ft³
